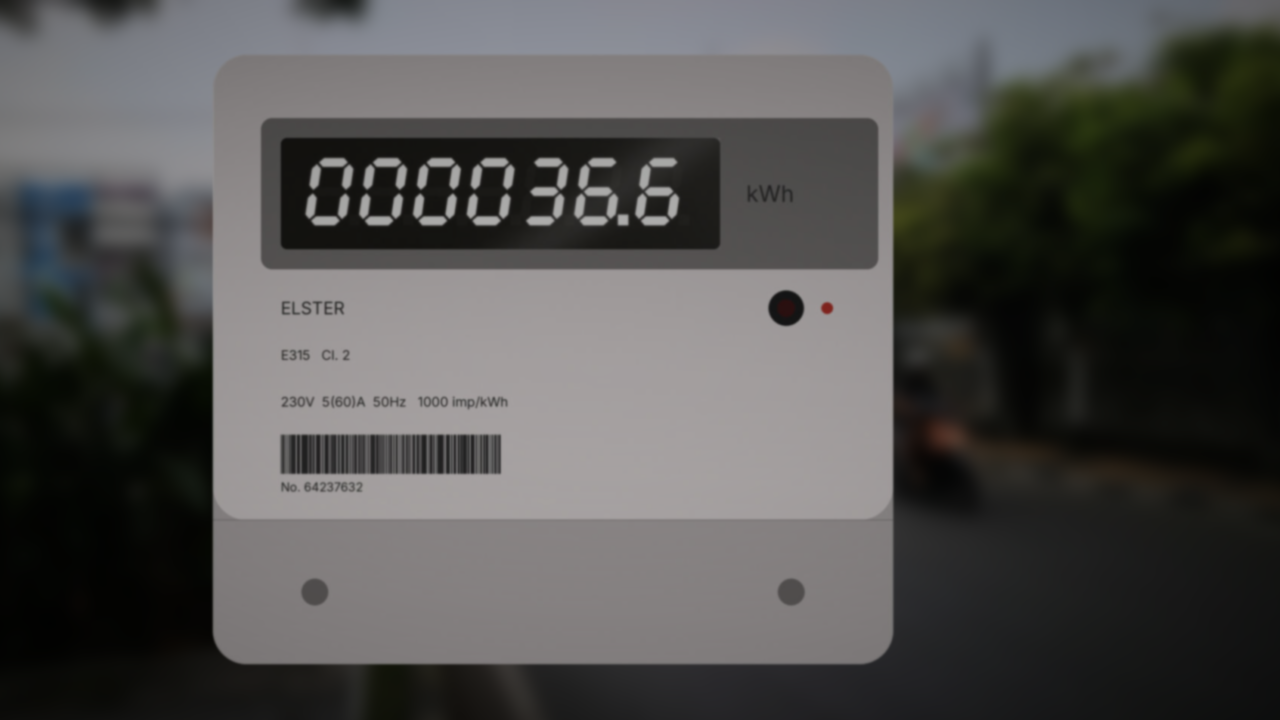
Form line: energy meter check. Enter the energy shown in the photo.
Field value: 36.6 kWh
